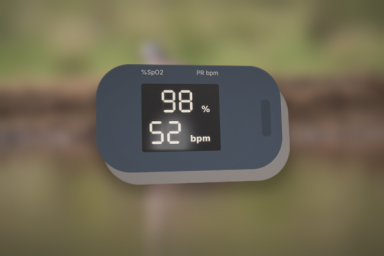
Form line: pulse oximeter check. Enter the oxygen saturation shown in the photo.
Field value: 98 %
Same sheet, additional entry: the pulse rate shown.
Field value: 52 bpm
